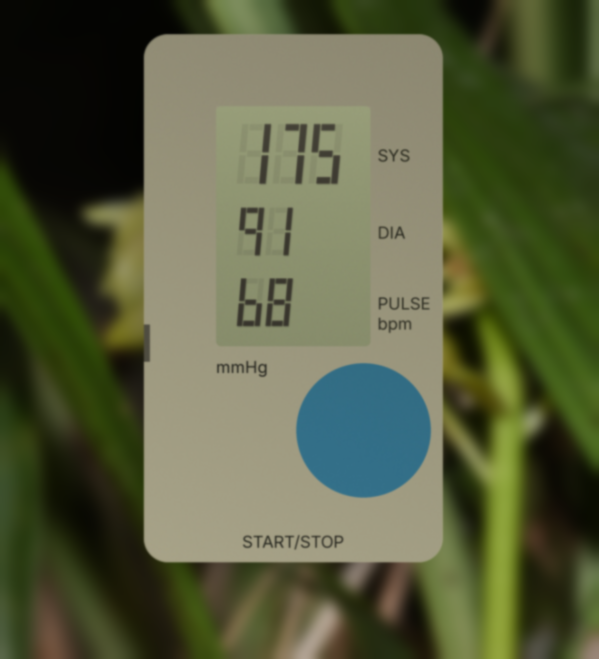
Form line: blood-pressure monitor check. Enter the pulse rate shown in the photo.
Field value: 68 bpm
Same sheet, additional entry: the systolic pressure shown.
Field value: 175 mmHg
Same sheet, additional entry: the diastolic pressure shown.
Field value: 91 mmHg
